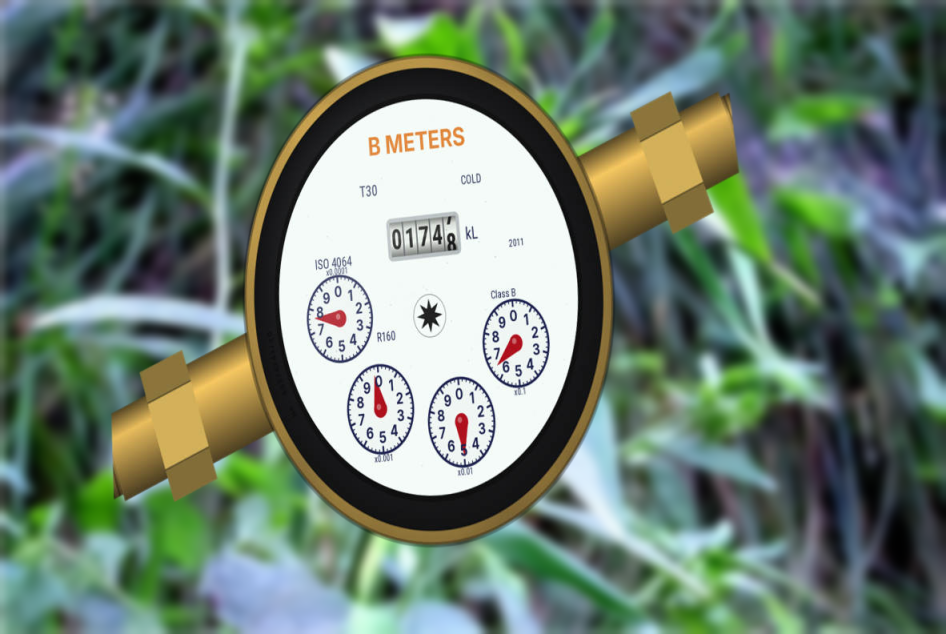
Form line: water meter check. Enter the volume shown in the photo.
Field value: 1747.6497 kL
